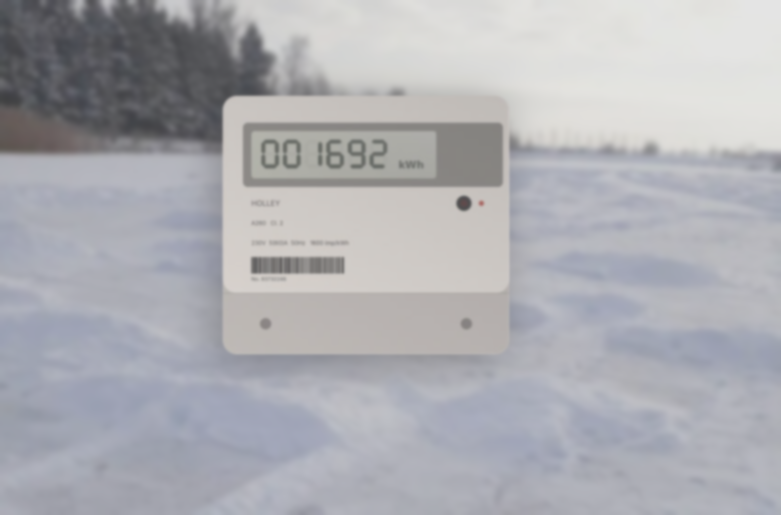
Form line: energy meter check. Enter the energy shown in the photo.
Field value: 1692 kWh
